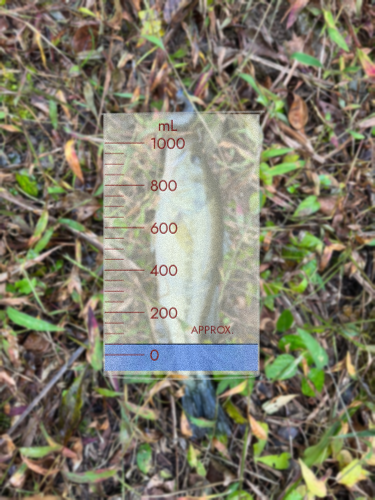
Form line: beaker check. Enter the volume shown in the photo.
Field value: 50 mL
